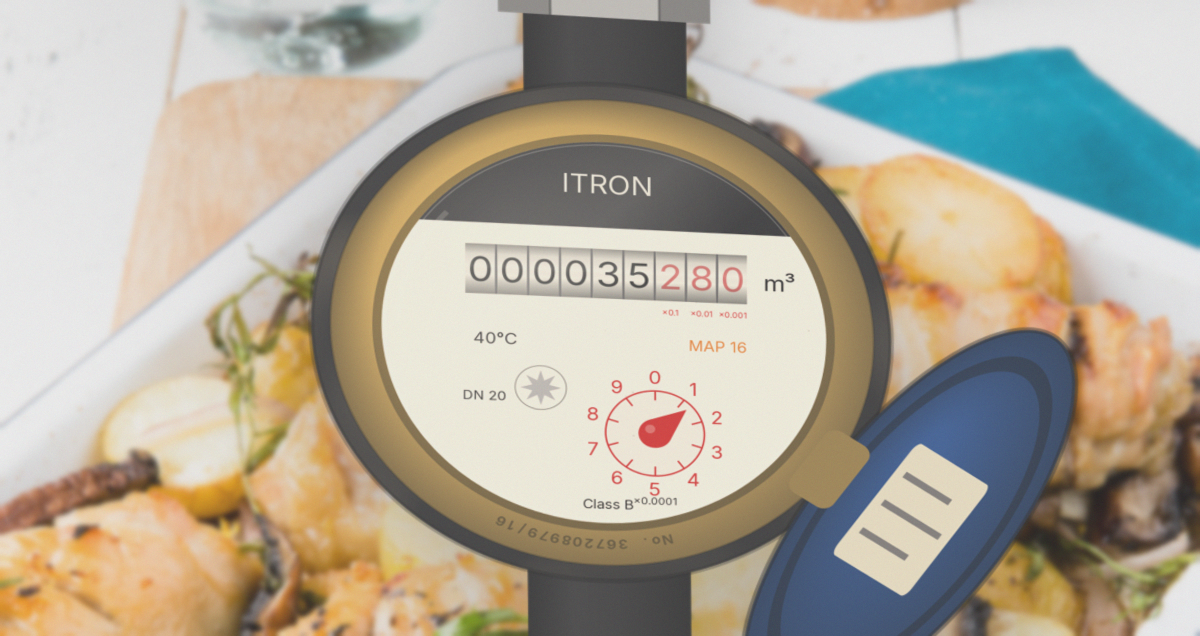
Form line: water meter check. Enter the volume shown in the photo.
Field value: 35.2801 m³
